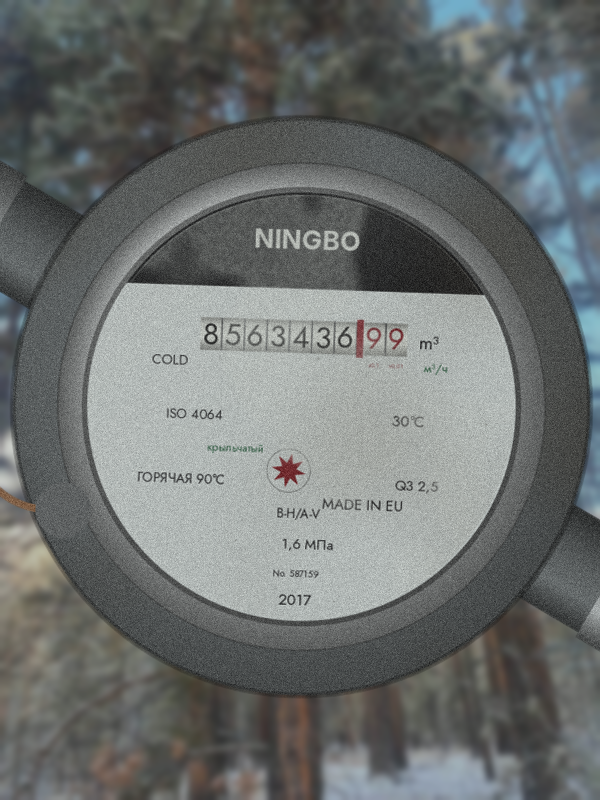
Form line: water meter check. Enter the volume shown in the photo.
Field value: 8563436.99 m³
